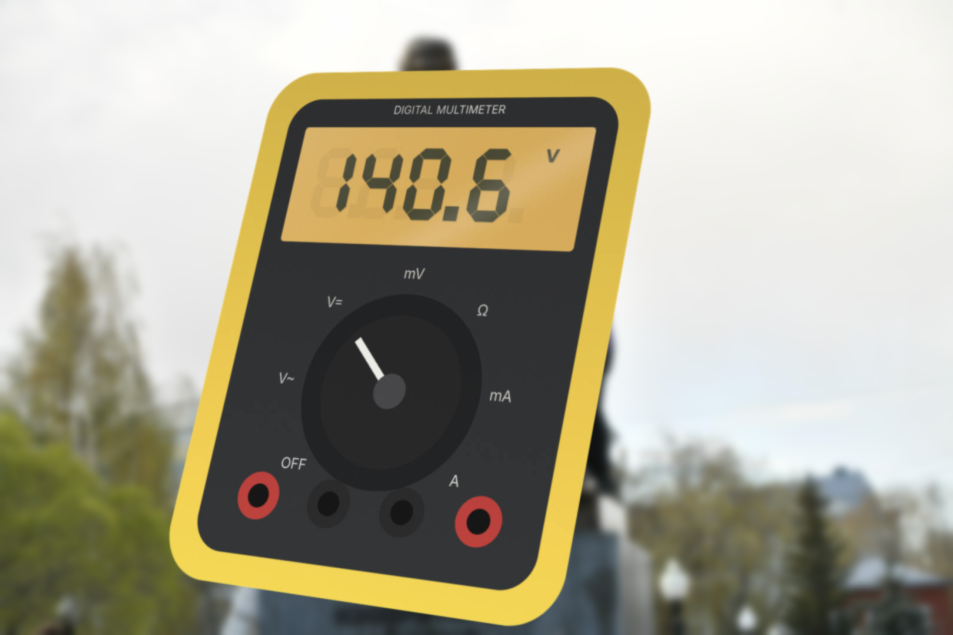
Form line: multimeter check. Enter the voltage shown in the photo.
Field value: 140.6 V
